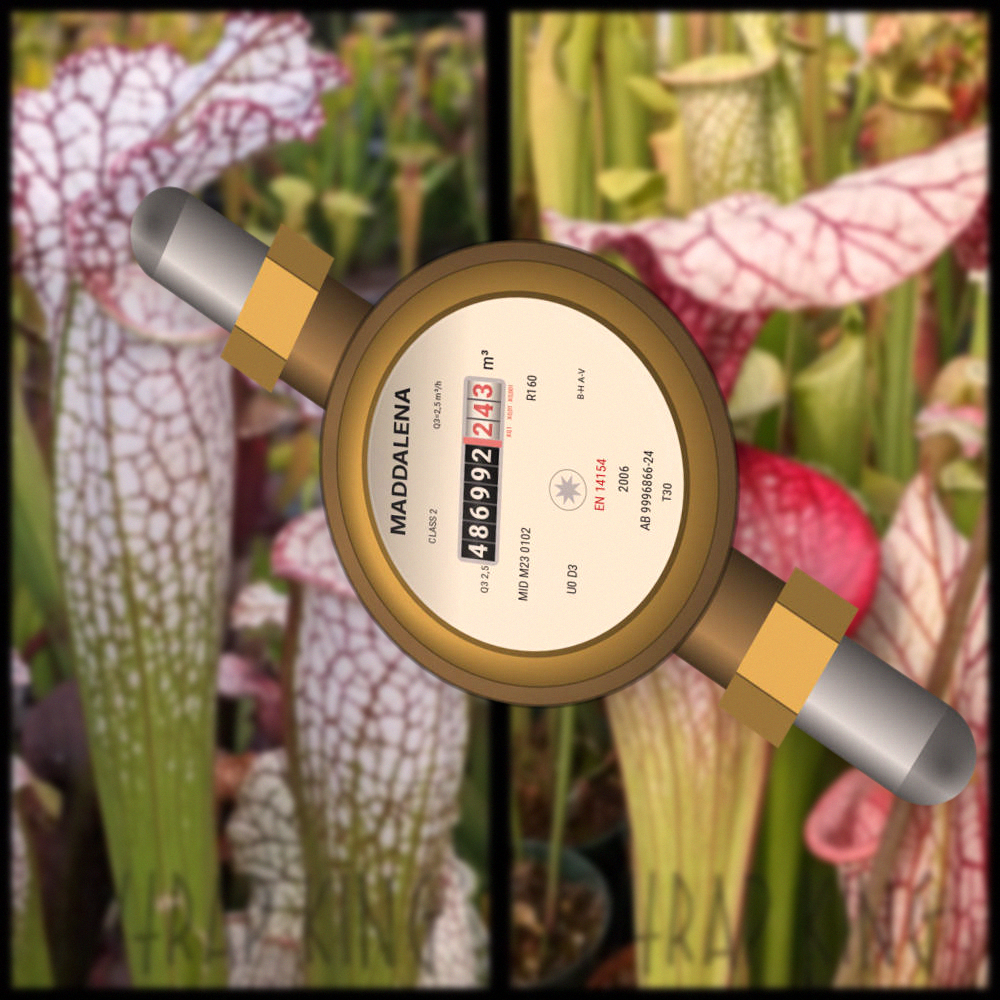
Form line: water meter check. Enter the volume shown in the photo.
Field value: 486992.243 m³
